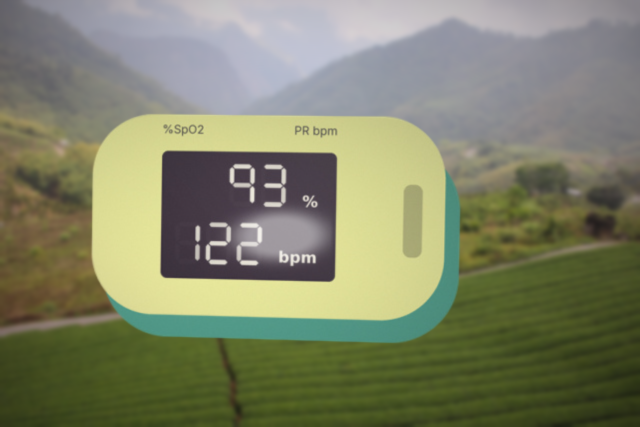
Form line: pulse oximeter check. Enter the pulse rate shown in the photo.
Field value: 122 bpm
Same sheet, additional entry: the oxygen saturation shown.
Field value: 93 %
